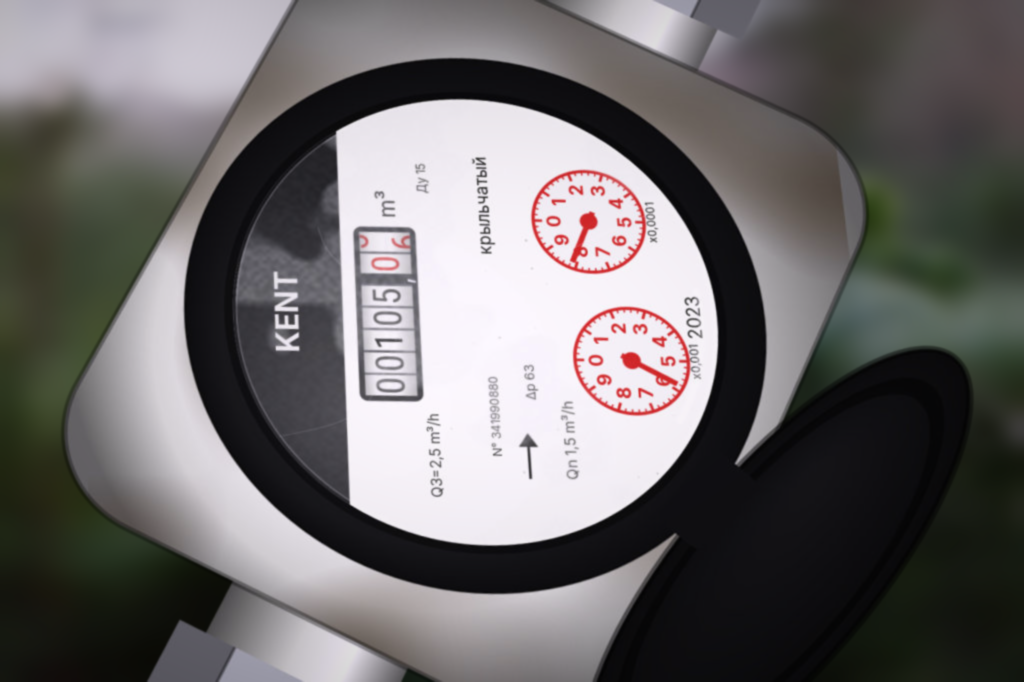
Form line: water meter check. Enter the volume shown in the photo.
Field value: 105.0558 m³
